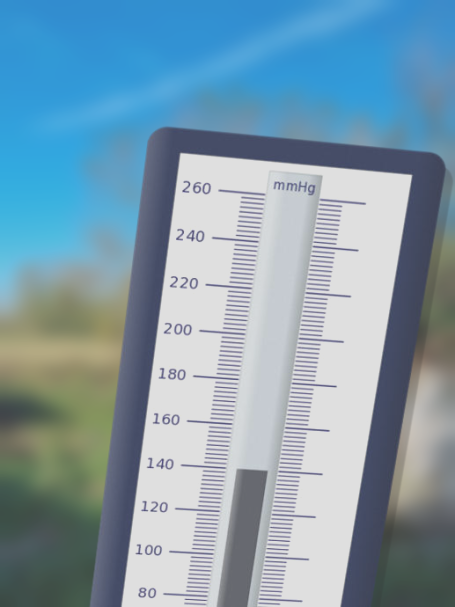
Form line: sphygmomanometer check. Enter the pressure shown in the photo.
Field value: 140 mmHg
